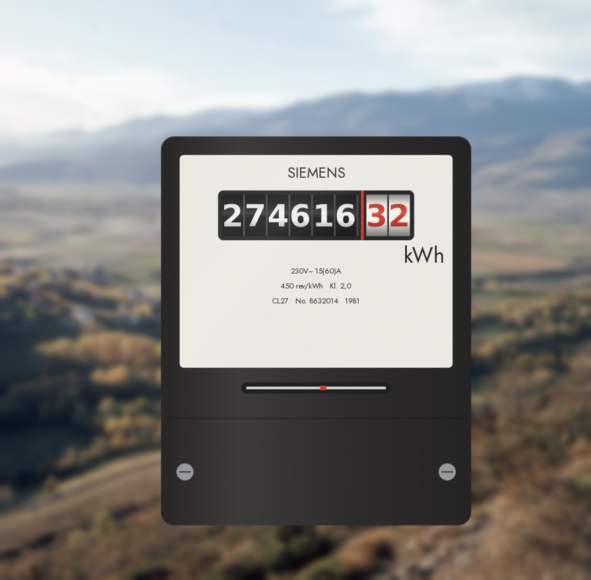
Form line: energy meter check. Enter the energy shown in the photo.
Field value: 274616.32 kWh
